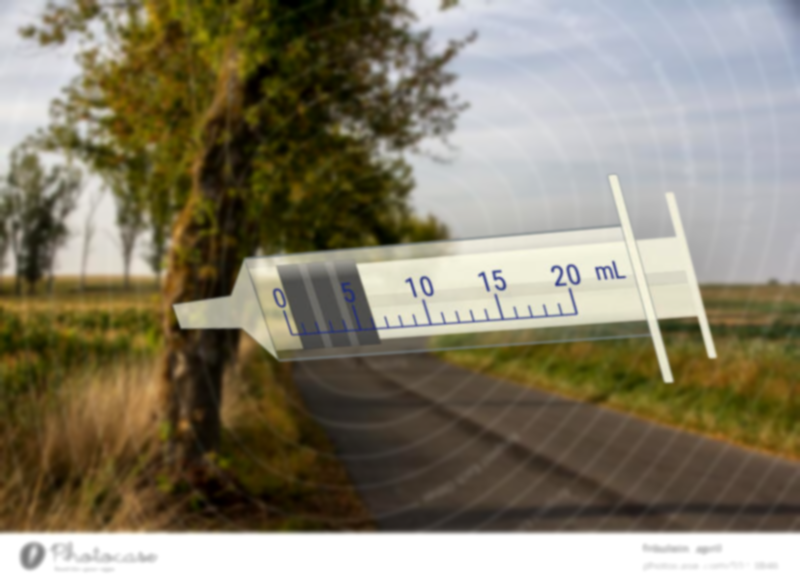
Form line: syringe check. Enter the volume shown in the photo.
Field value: 0.5 mL
